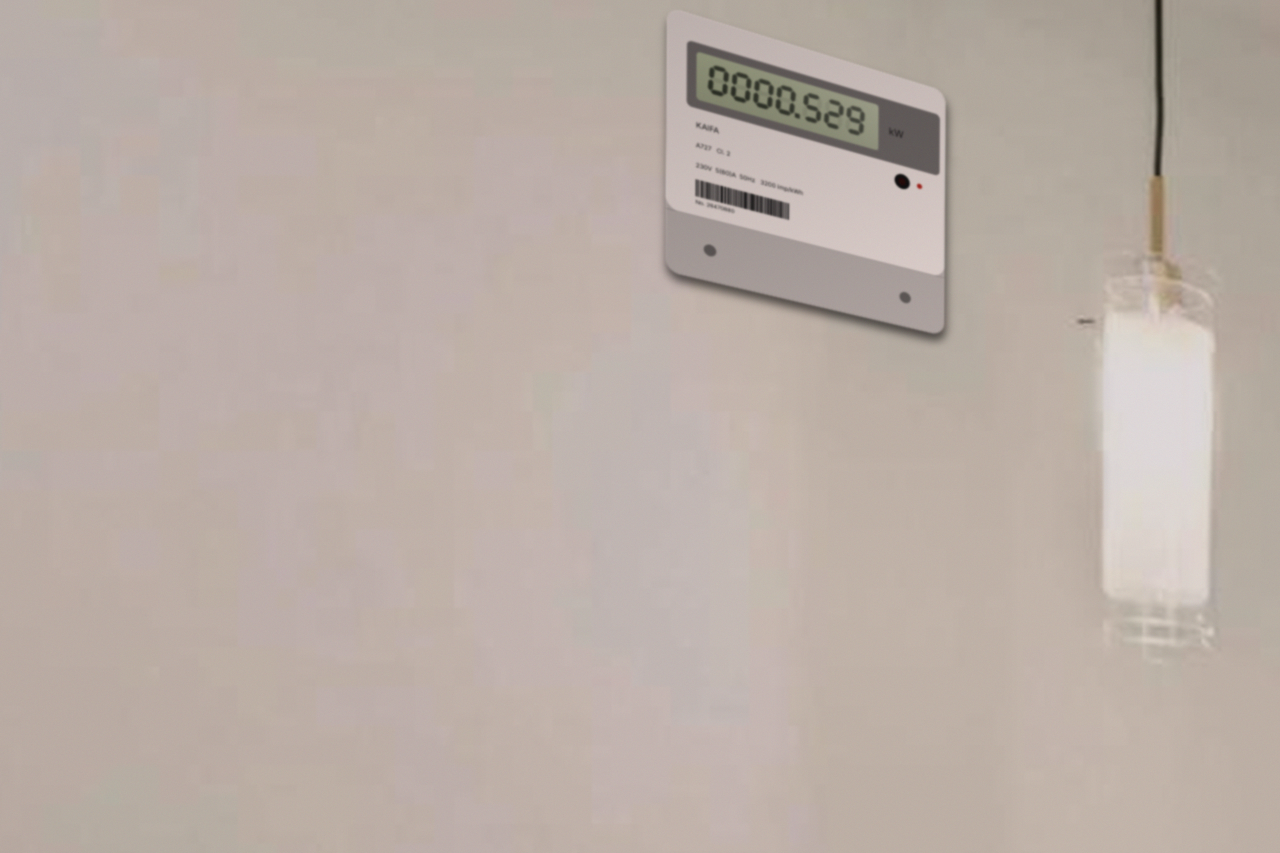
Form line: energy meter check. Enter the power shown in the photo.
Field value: 0.529 kW
